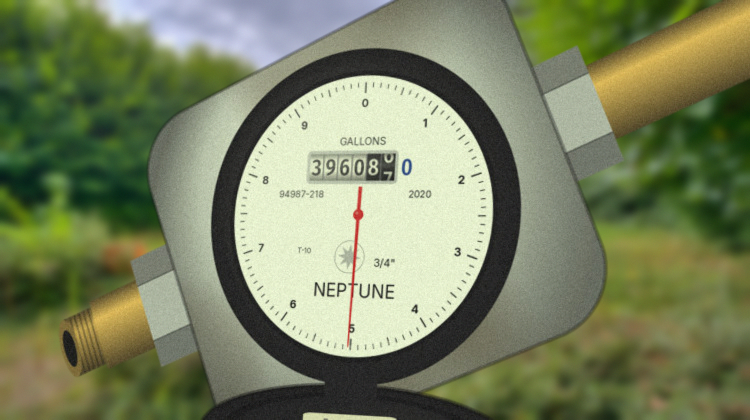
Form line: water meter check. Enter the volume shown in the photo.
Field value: 3960865.0 gal
